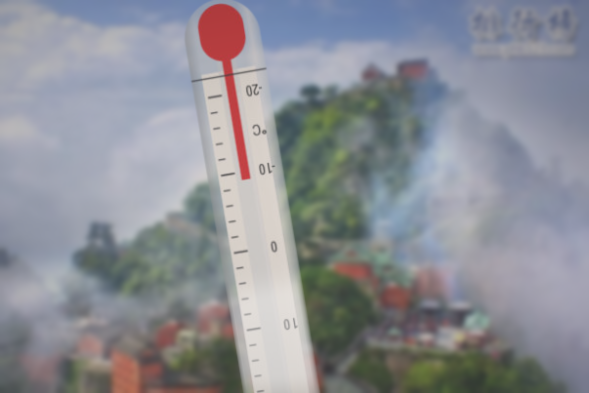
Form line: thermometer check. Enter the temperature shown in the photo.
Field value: -9 °C
